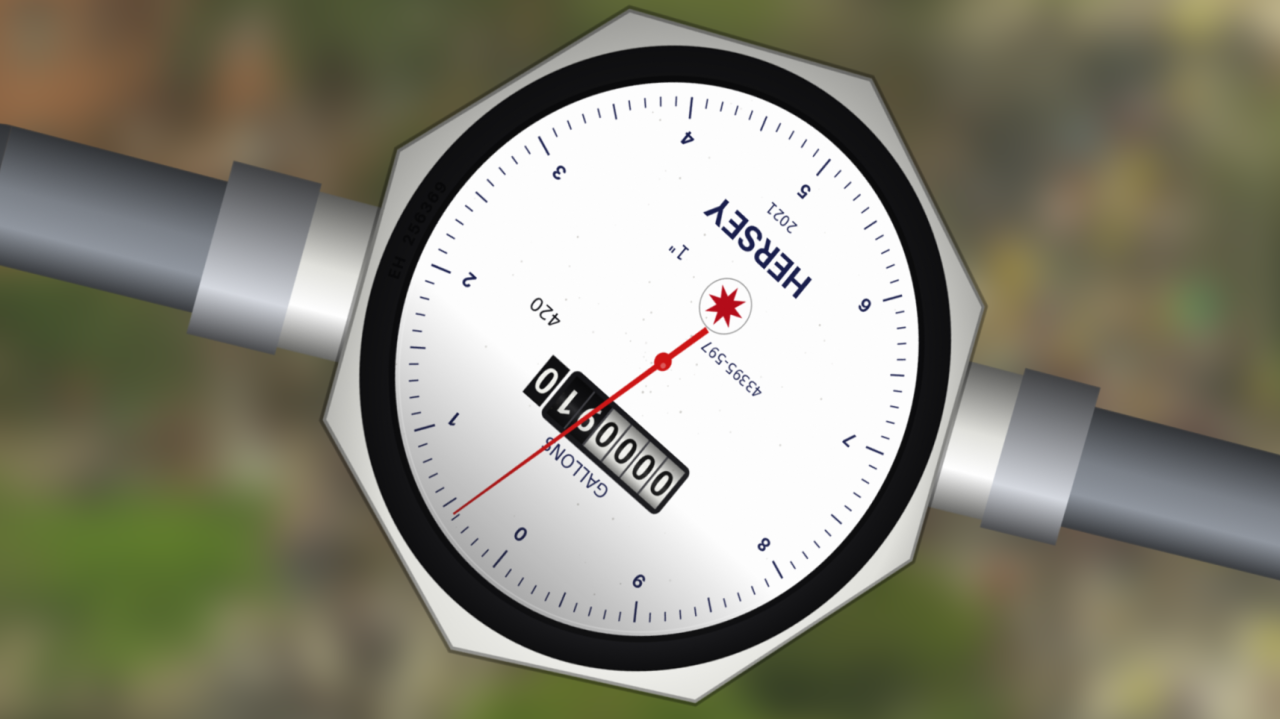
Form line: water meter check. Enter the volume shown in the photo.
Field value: 910.4 gal
